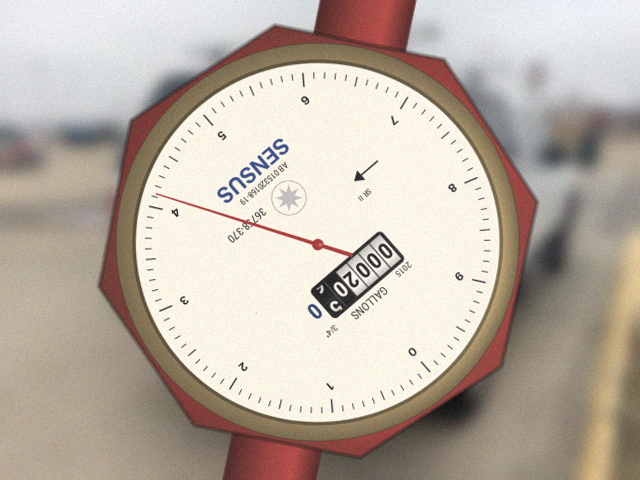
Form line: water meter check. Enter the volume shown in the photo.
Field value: 2054.1 gal
